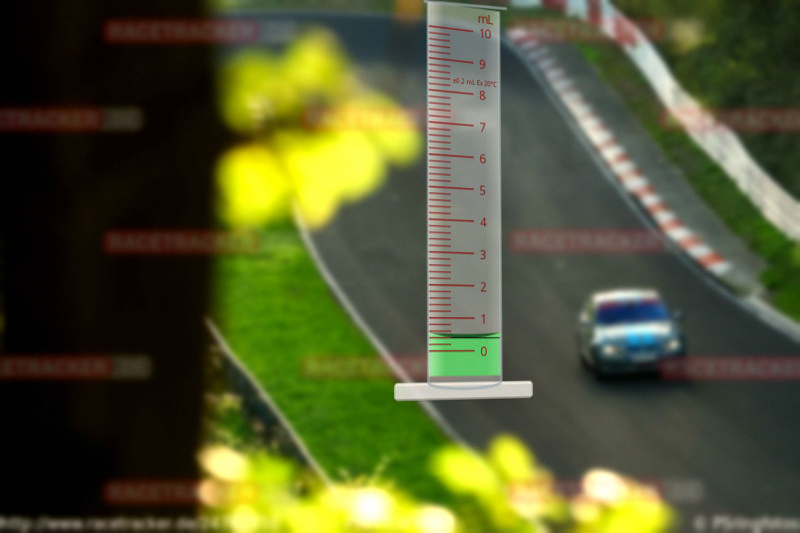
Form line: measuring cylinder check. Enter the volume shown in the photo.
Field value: 0.4 mL
